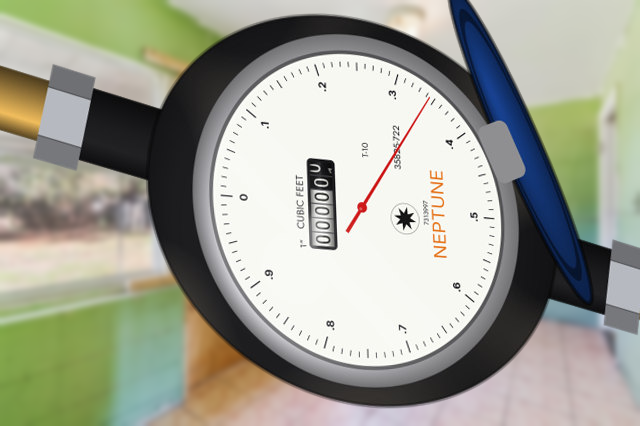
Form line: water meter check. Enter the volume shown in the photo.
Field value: 0.34 ft³
